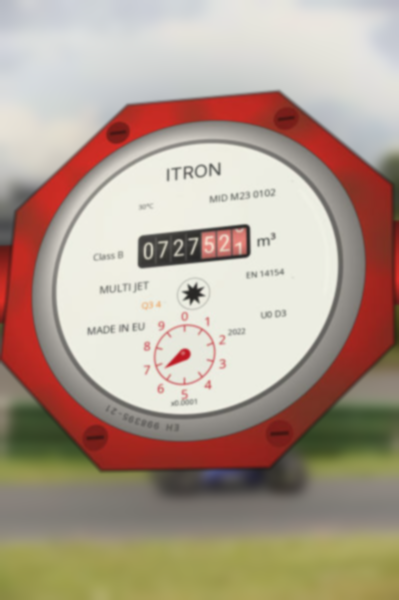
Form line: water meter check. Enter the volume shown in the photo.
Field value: 727.5206 m³
